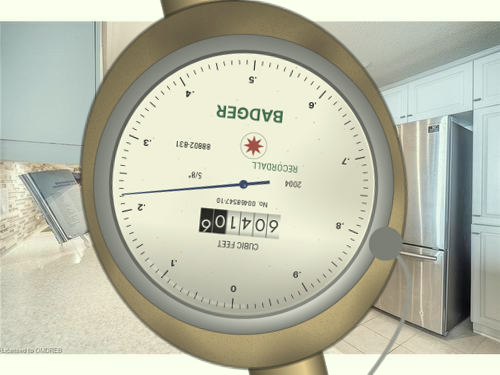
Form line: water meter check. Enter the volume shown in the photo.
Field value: 604106.22 ft³
